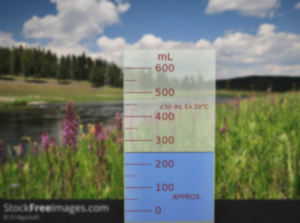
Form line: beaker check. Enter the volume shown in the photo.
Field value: 250 mL
